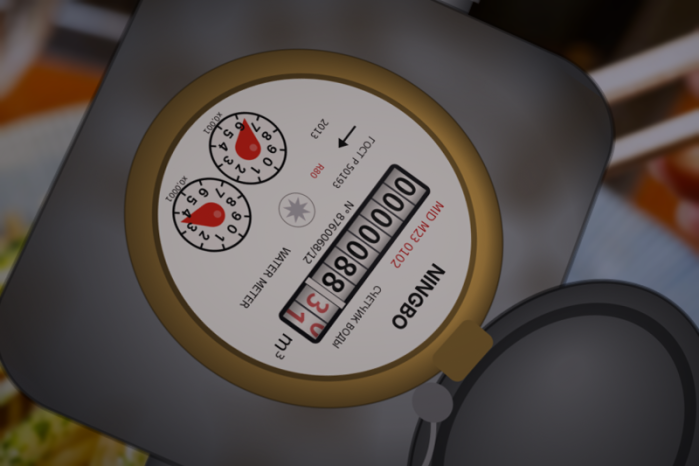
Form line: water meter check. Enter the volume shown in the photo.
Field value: 88.3063 m³
